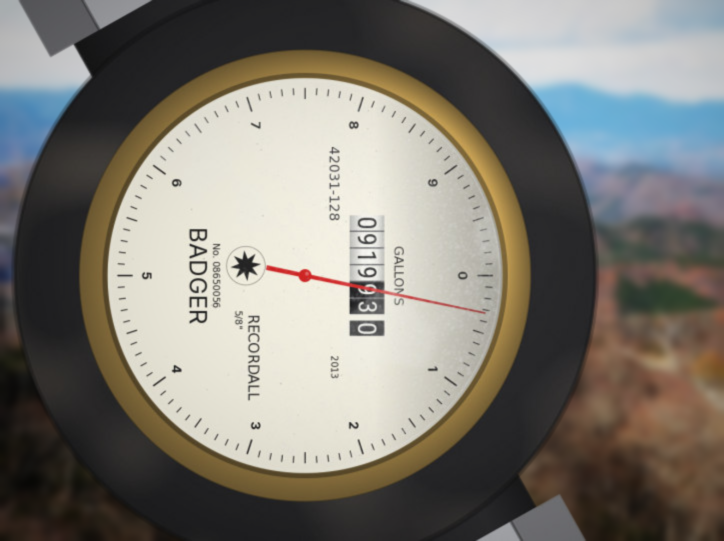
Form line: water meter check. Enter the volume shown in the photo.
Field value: 919930.3 gal
